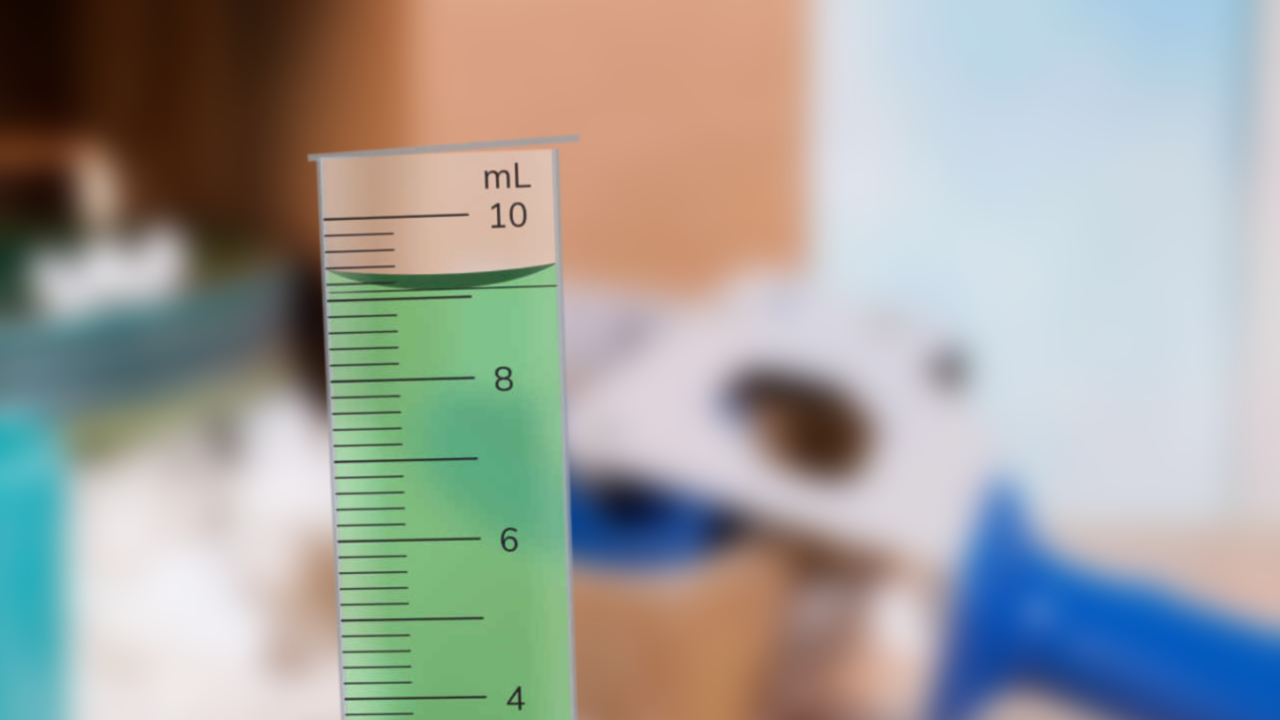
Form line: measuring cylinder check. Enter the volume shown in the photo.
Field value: 9.1 mL
